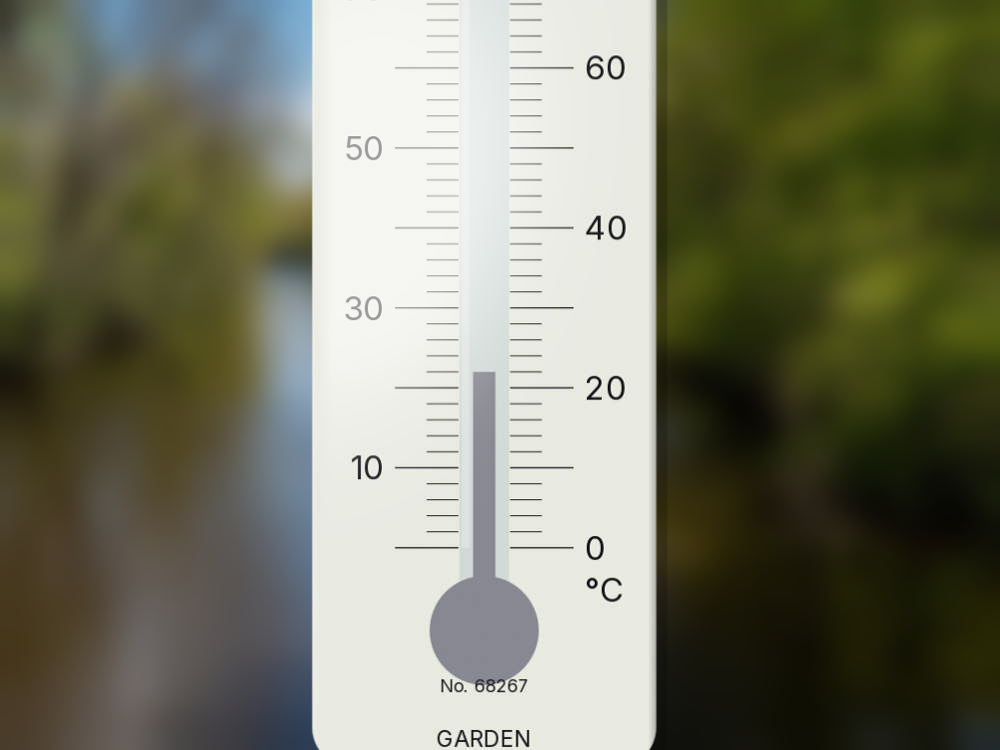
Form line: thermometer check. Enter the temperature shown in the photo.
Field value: 22 °C
